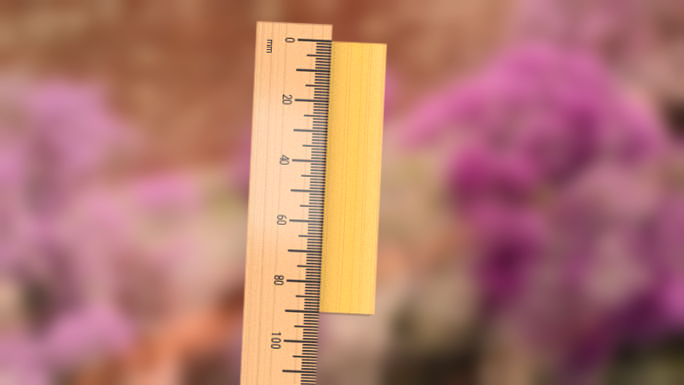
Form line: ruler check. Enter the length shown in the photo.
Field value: 90 mm
